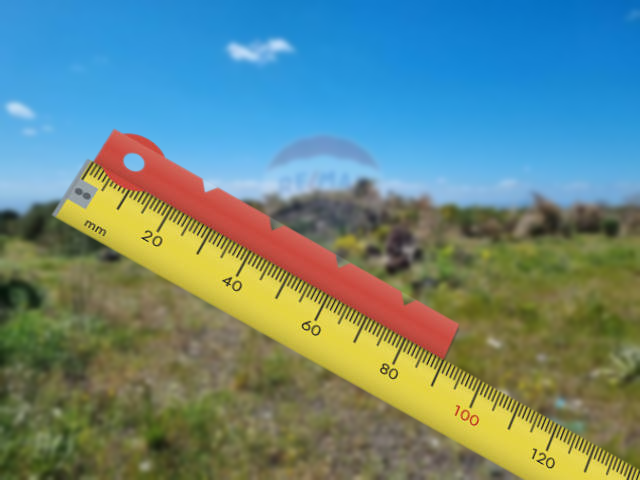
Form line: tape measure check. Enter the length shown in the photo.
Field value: 90 mm
